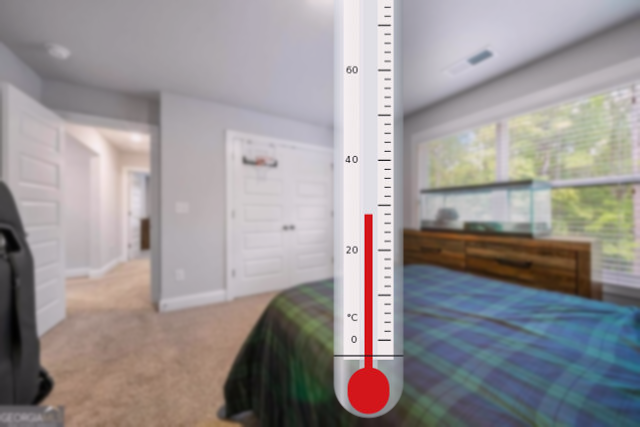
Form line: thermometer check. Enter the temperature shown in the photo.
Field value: 28 °C
